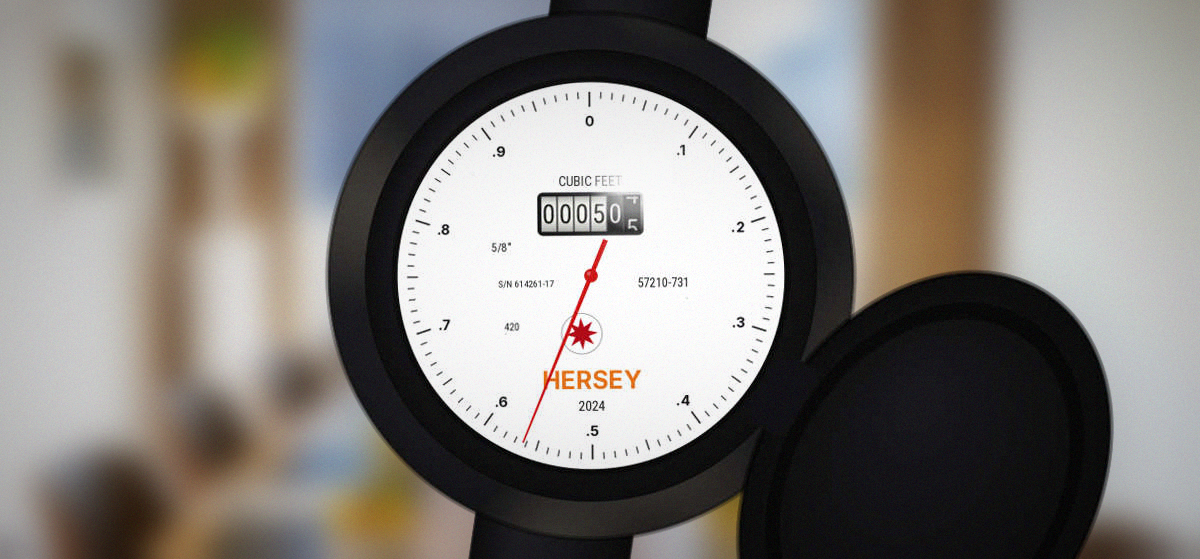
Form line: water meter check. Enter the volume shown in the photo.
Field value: 504.56 ft³
